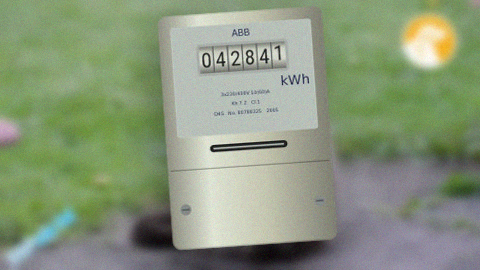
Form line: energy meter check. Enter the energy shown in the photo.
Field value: 42841 kWh
